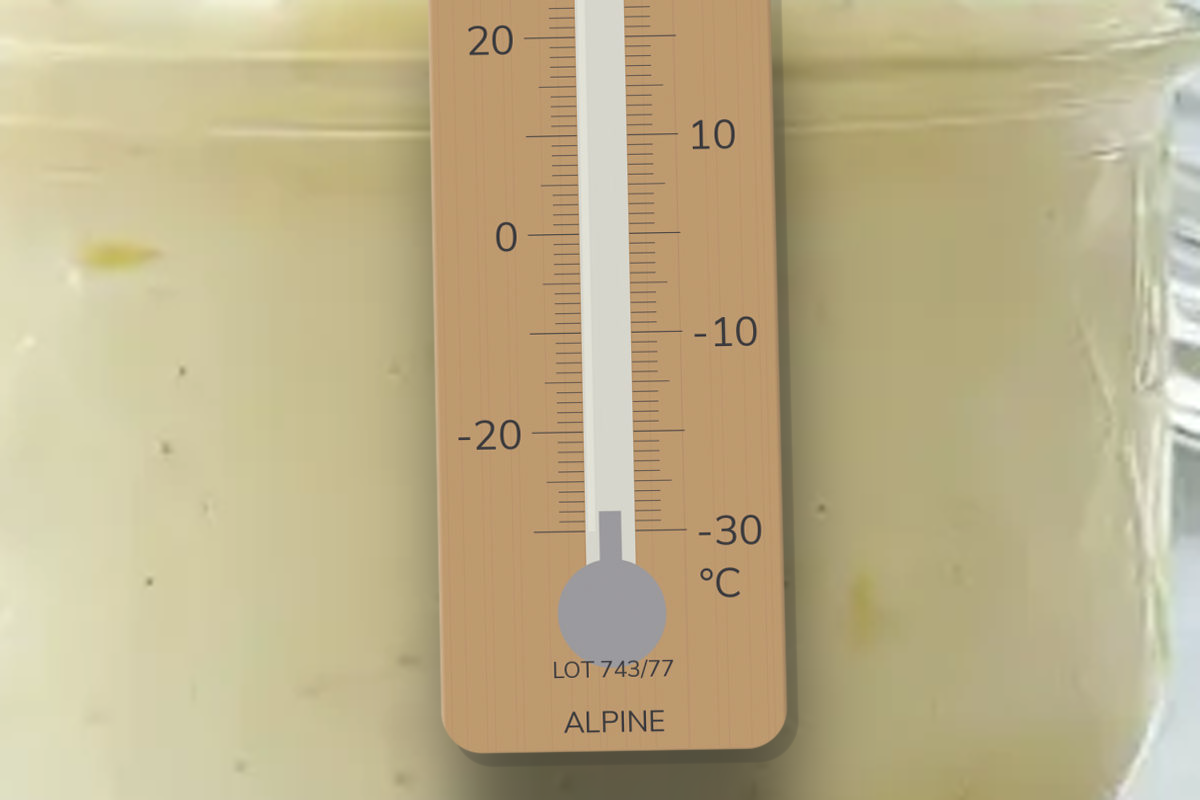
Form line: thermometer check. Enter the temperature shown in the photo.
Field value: -28 °C
